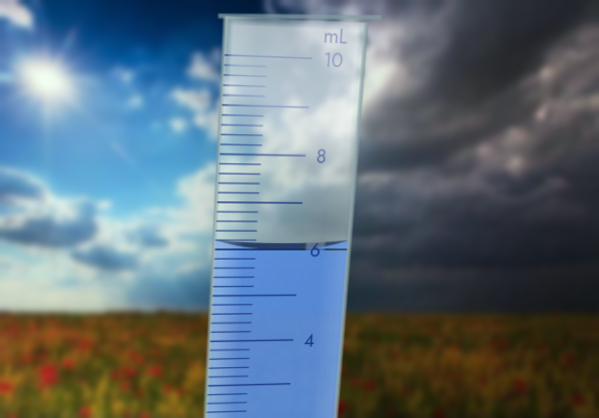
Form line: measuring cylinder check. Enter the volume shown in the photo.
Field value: 6 mL
